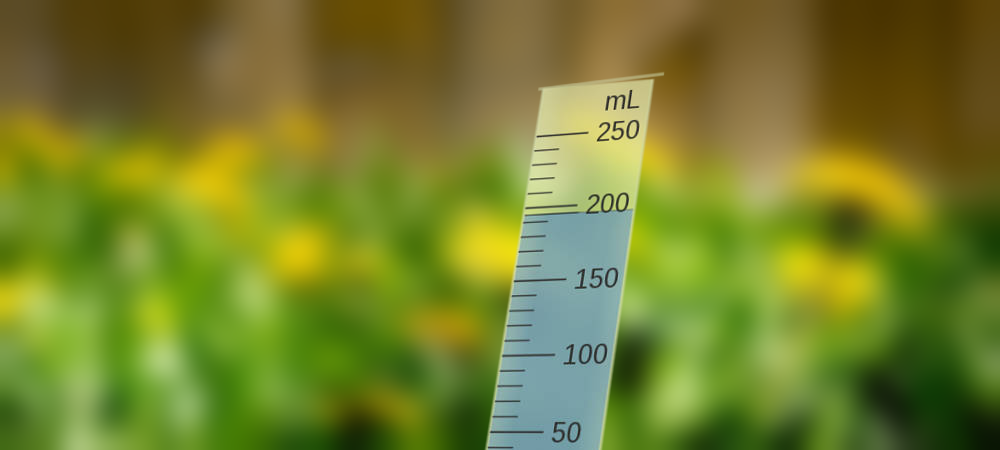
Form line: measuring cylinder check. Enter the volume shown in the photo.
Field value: 195 mL
